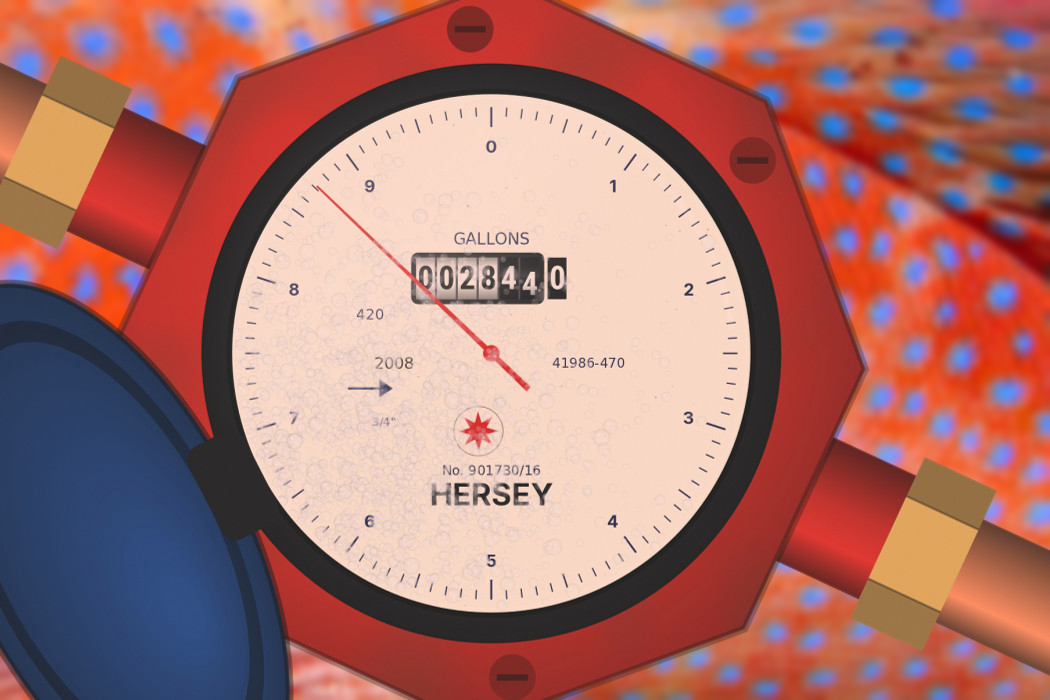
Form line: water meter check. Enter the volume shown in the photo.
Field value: 28438.7 gal
